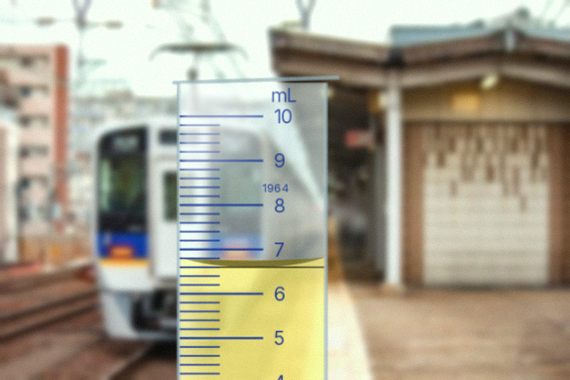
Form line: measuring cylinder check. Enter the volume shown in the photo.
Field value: 6.6 mL
